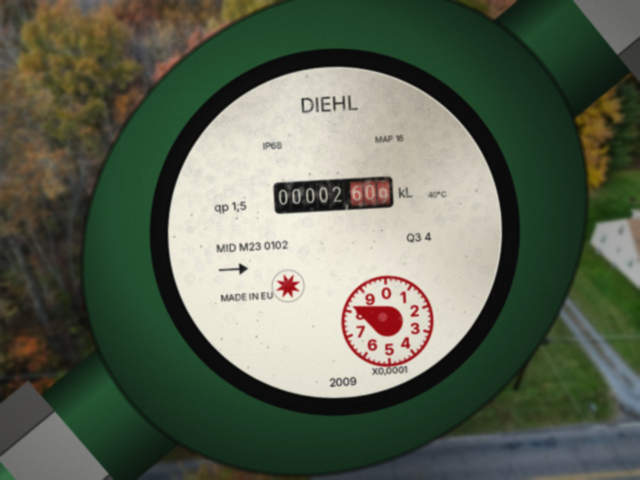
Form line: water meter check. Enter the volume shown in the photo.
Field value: 2.6088 kL
